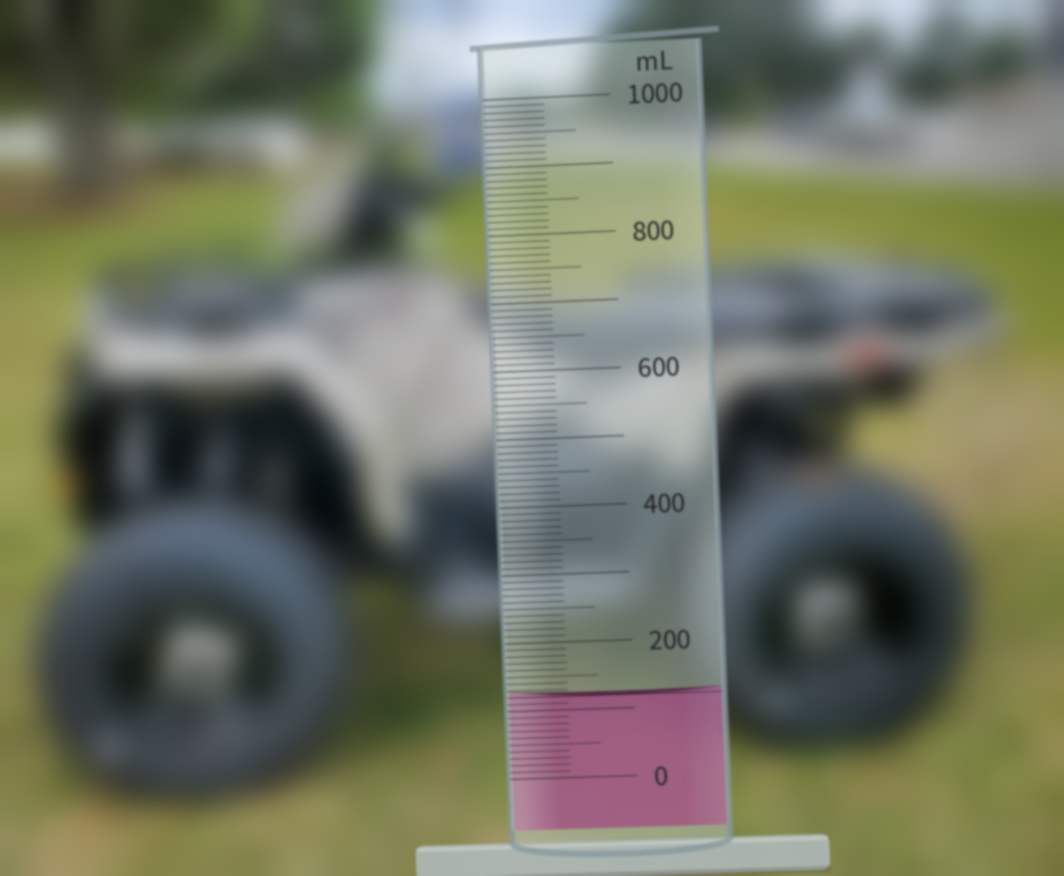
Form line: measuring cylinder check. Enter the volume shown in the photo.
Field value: 120 mL
